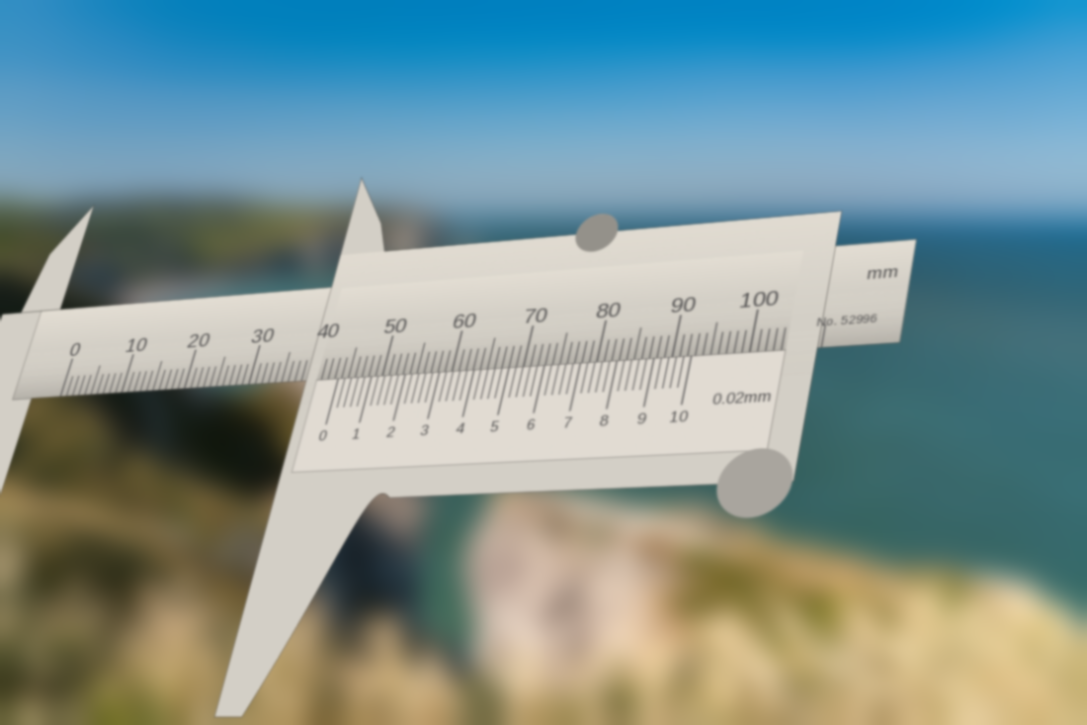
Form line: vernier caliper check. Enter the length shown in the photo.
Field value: 43.5 mm
